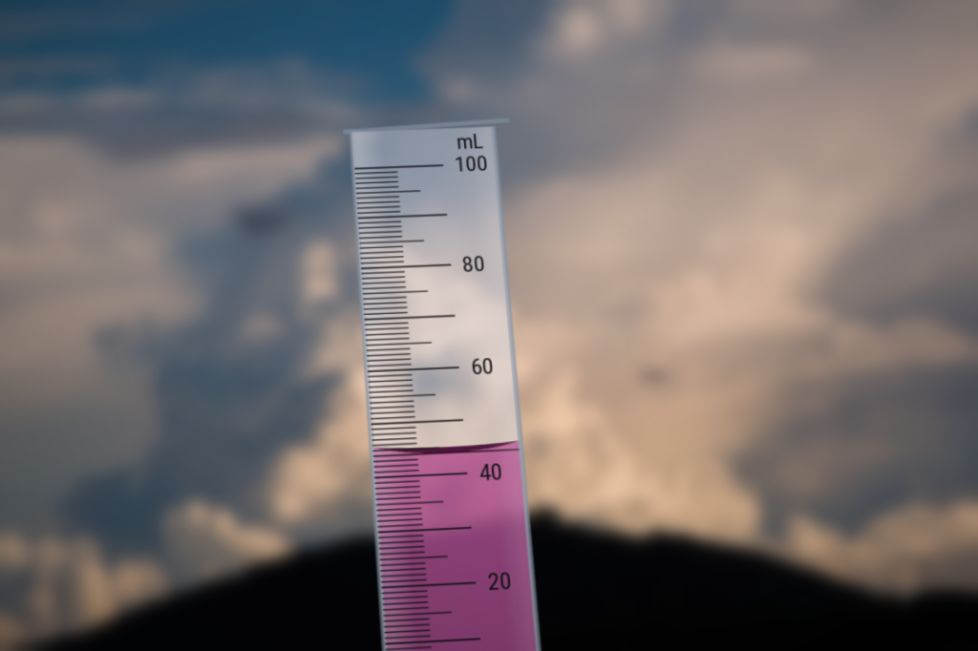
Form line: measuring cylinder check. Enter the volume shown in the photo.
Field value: 44 mL
